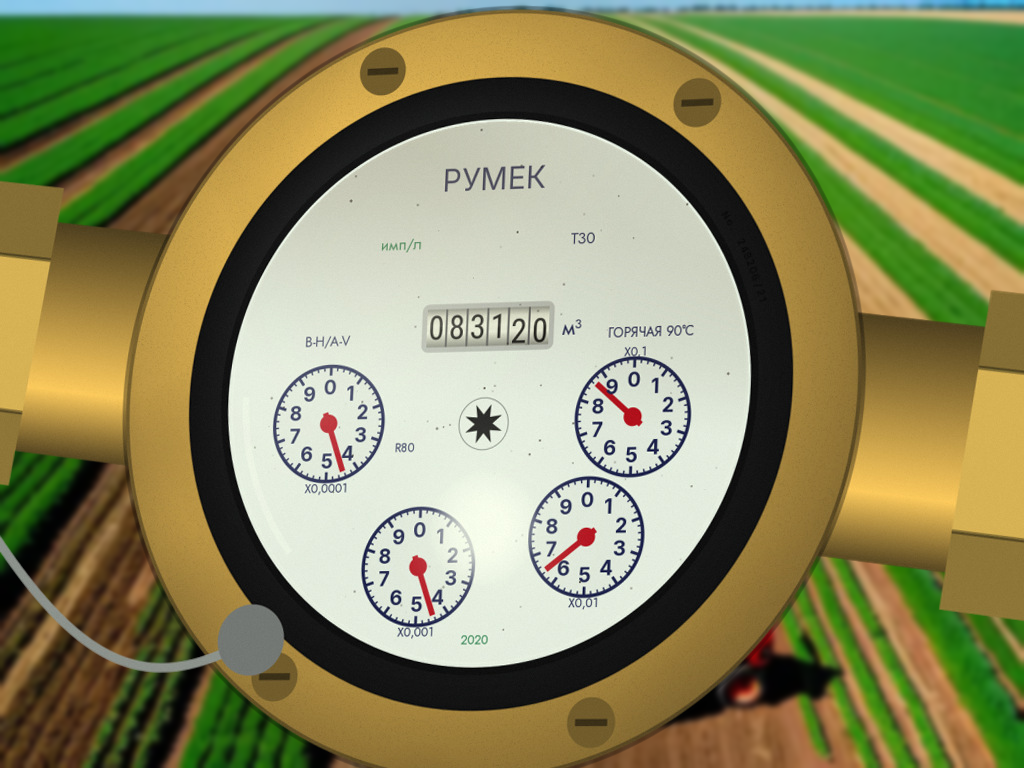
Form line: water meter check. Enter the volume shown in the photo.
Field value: 83119.8644 m³
